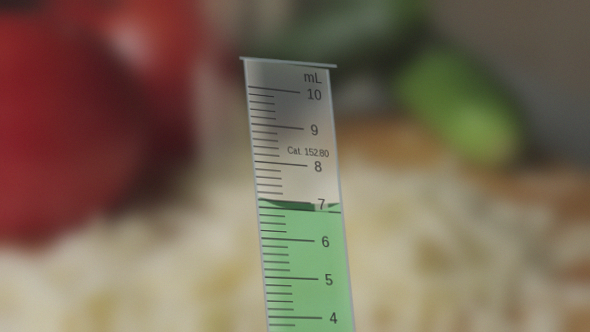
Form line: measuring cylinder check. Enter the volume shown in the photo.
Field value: 6.8 mL
